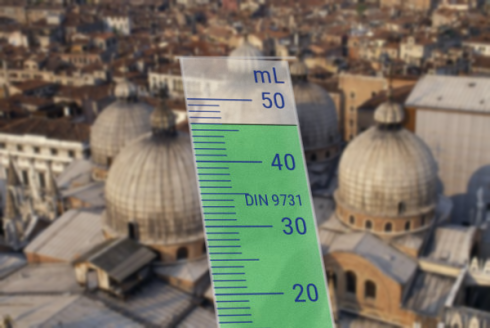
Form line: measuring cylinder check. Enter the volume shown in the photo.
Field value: 46 mL
